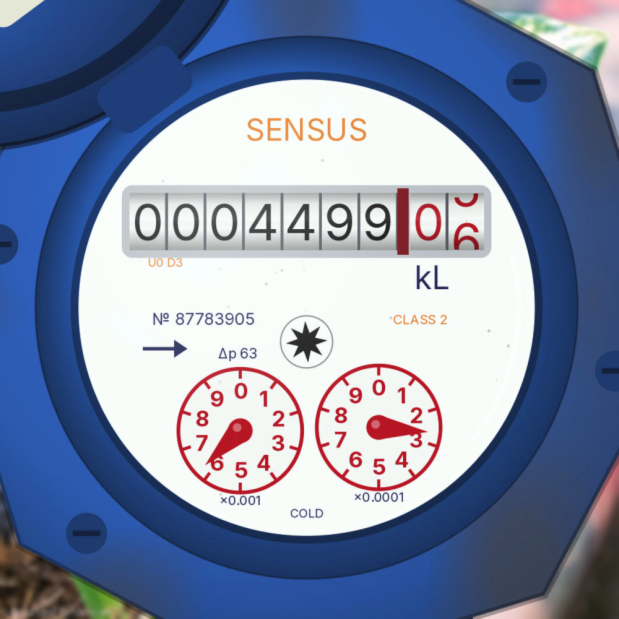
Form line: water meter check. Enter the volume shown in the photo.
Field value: 4499.0562 kL
